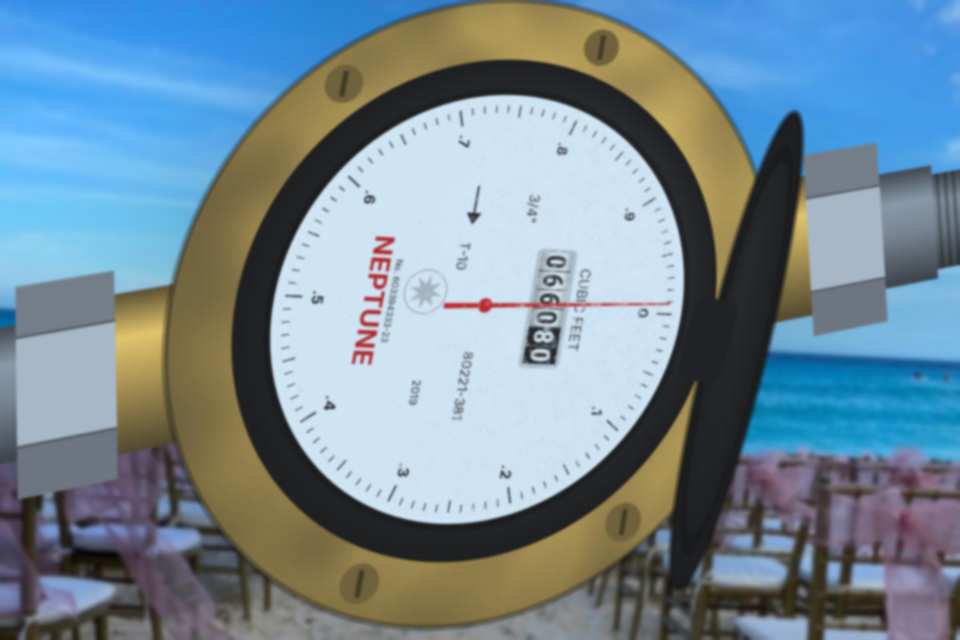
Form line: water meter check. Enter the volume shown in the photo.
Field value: 66079.99 ft³
